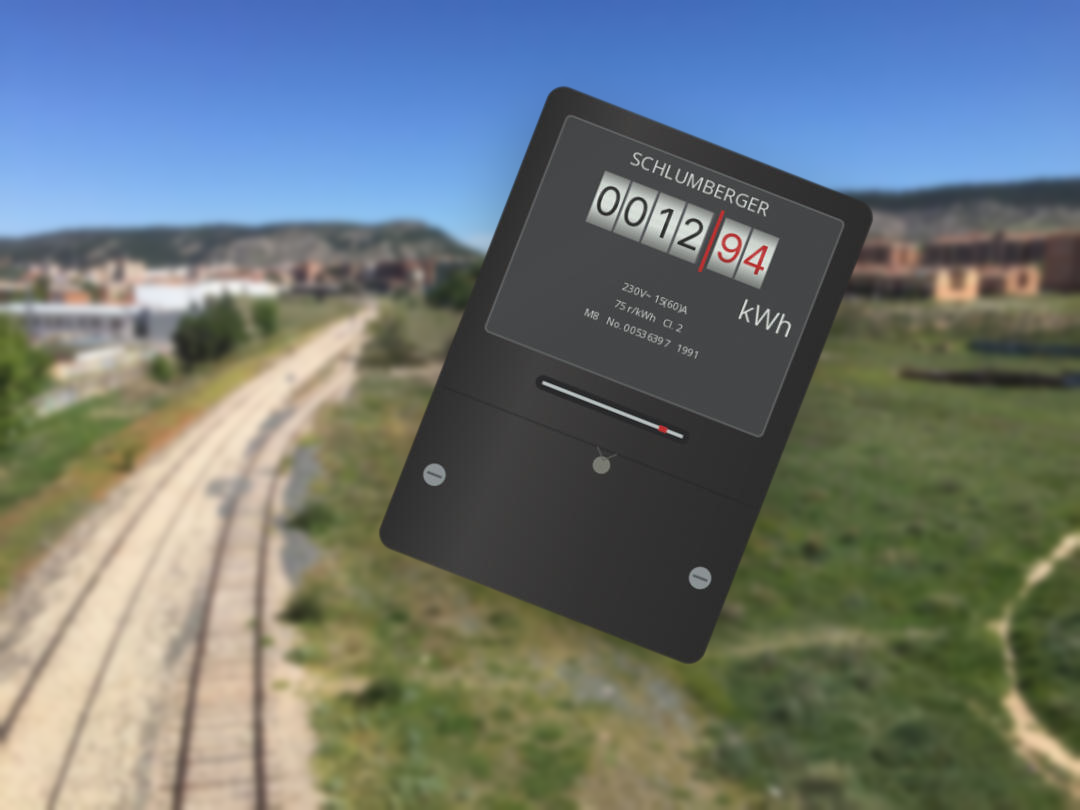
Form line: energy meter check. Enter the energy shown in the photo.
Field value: 12.94 kWh
